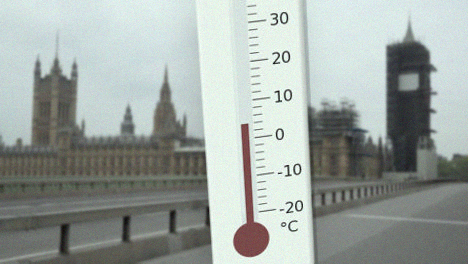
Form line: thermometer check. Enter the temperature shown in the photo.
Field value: 4 °C
